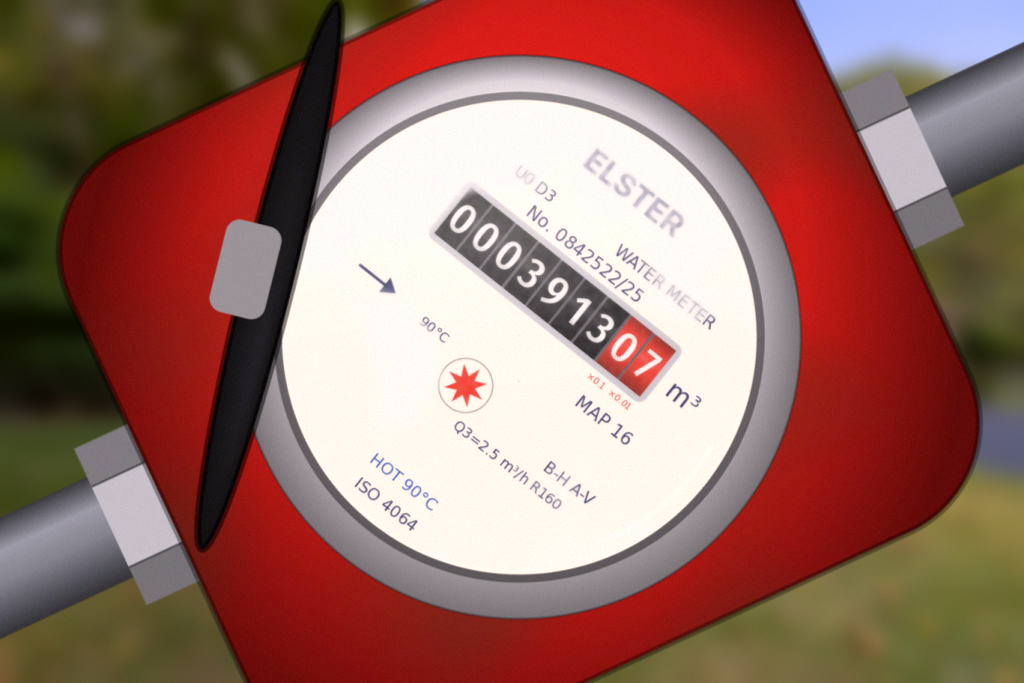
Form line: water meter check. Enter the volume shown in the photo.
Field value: 3913.07 m³
